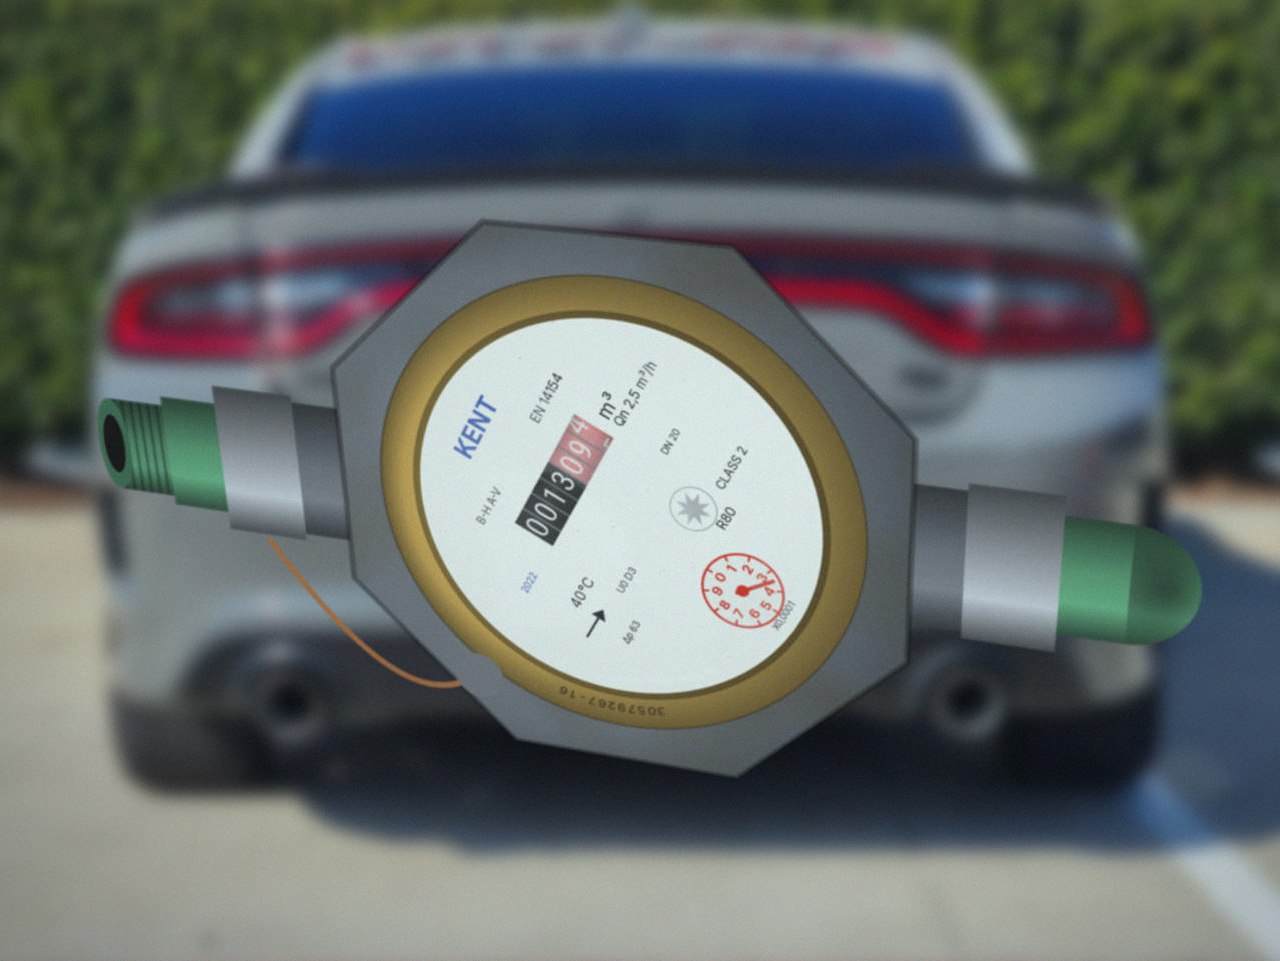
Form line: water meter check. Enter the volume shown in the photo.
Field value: 13.0943 m³
